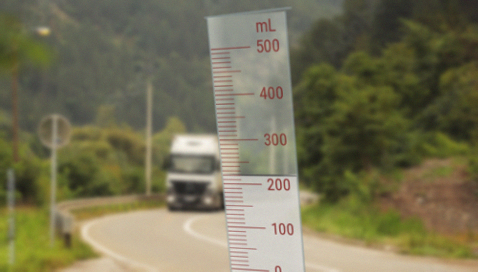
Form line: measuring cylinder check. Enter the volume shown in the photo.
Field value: 220 mL
